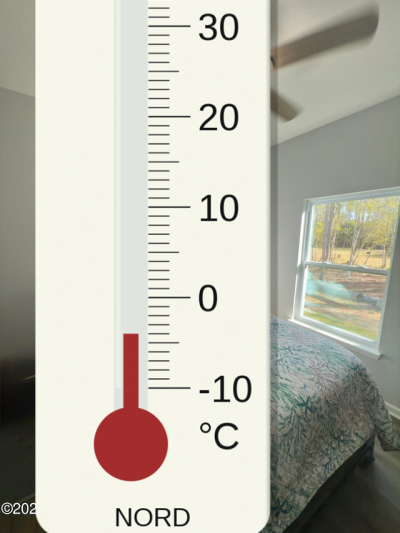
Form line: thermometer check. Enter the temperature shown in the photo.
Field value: -4 °C
